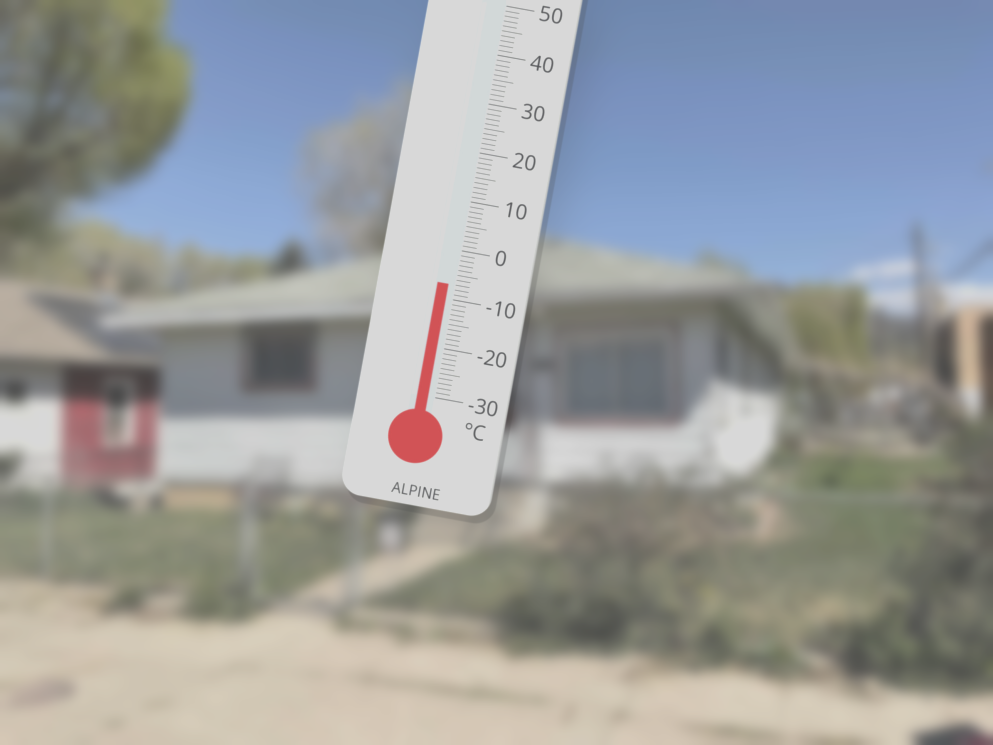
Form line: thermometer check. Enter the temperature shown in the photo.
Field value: -7 °C
